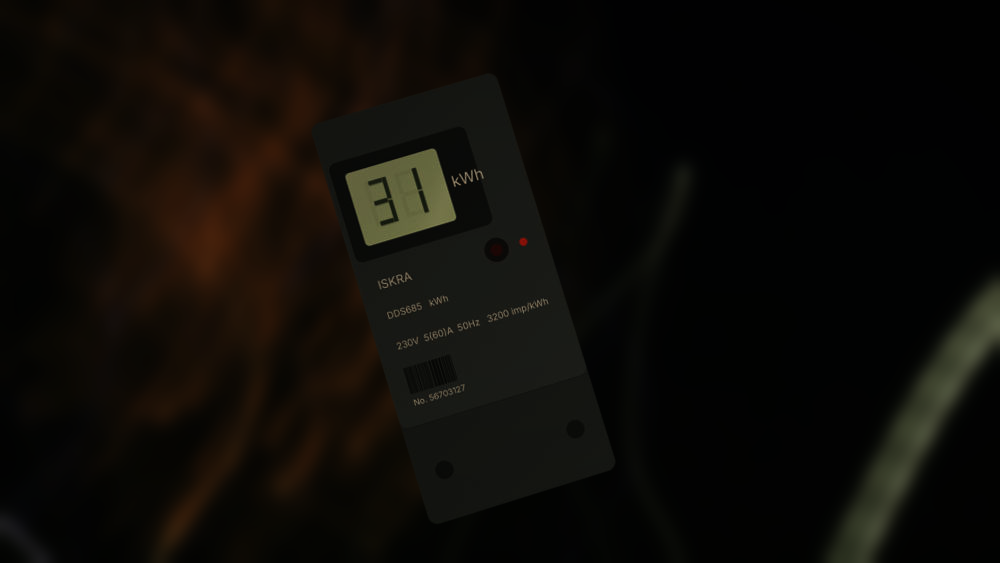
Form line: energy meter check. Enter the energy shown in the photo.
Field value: 31 kWh
